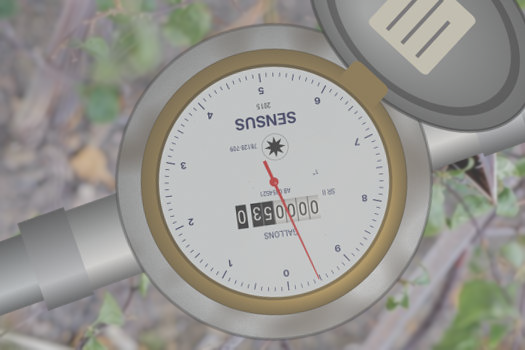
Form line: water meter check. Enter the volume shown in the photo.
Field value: 529.5 gal
